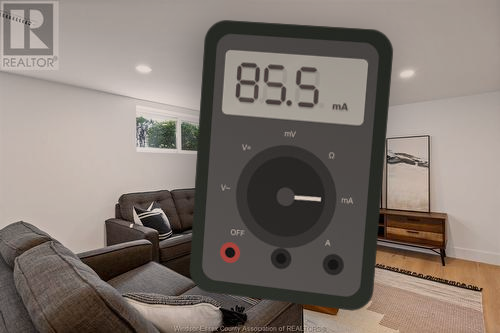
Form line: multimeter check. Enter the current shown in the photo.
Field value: 85.5 mA
